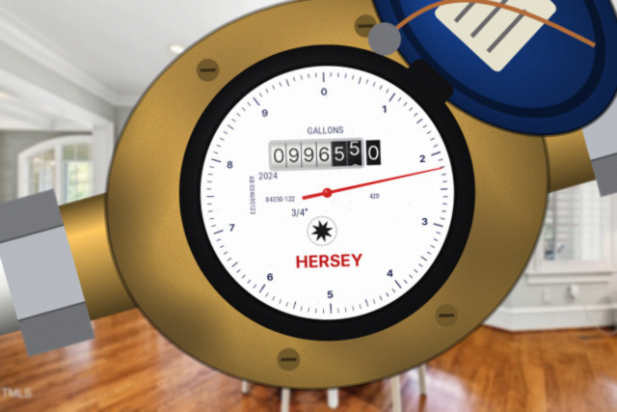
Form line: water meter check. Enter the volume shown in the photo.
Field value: 996552.2 gal
